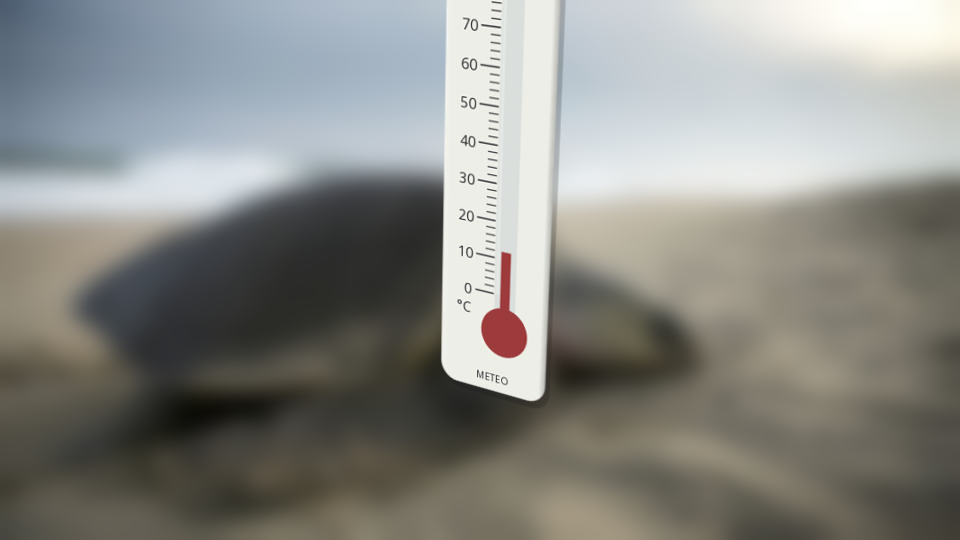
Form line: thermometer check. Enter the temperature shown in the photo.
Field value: 12 °C
